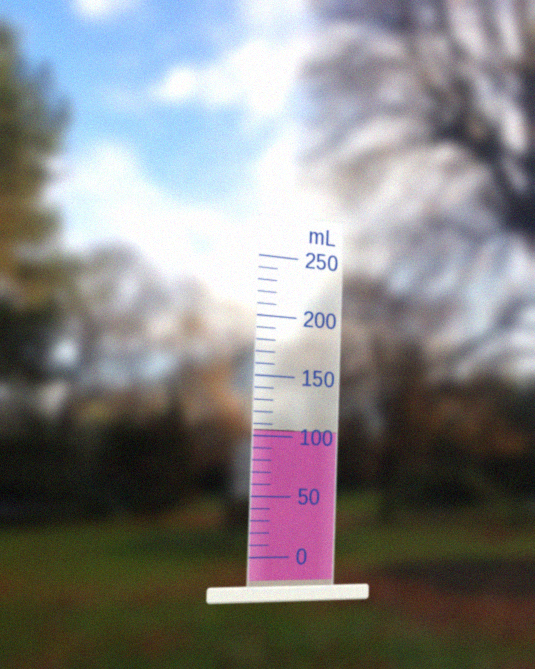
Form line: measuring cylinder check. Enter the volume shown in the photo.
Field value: 105 mL
